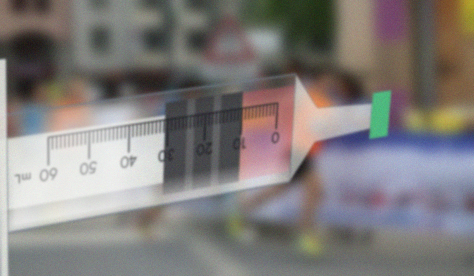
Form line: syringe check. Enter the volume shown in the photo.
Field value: 10 mL
